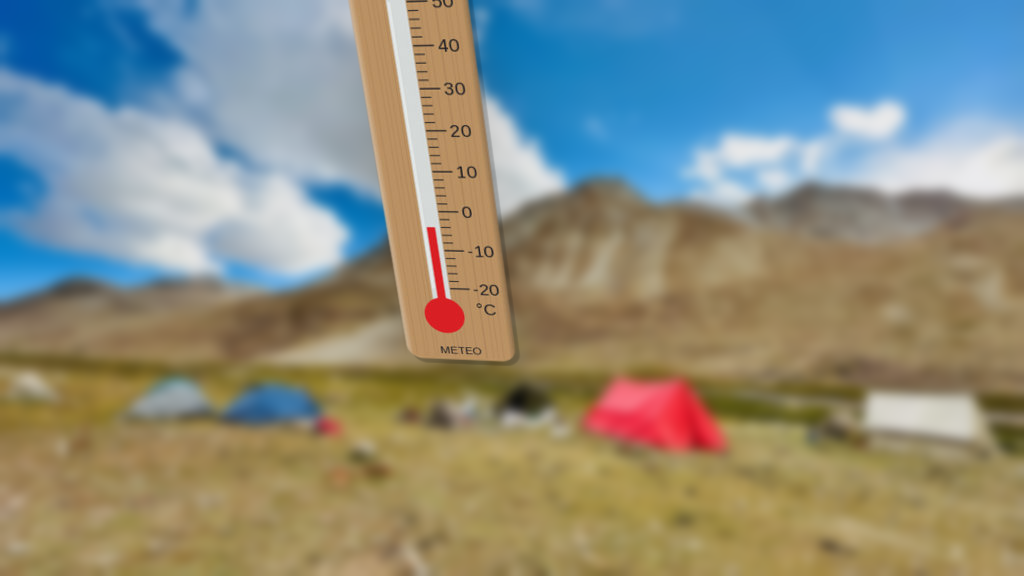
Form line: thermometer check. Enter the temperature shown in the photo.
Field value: -4 °C
